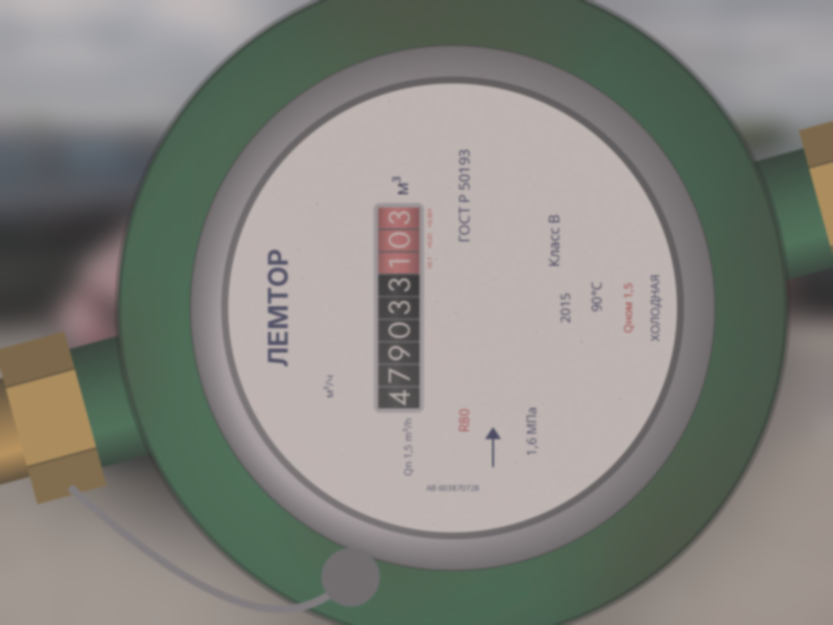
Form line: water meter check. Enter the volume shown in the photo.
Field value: 479033.103 m³
